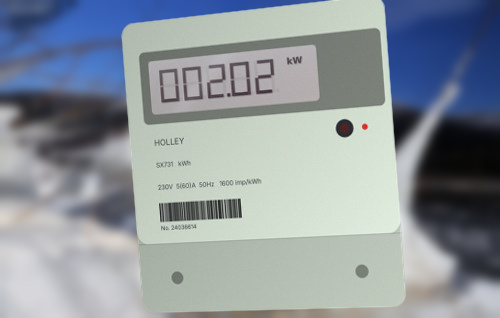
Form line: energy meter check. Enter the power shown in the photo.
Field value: 2.02 kW
